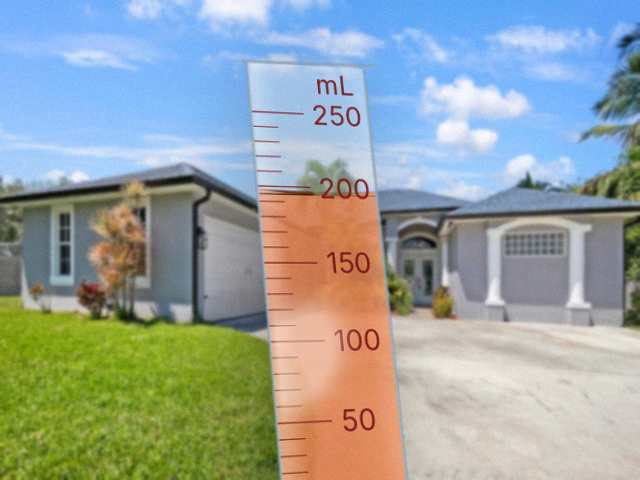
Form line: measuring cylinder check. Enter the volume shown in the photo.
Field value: 195 mL
